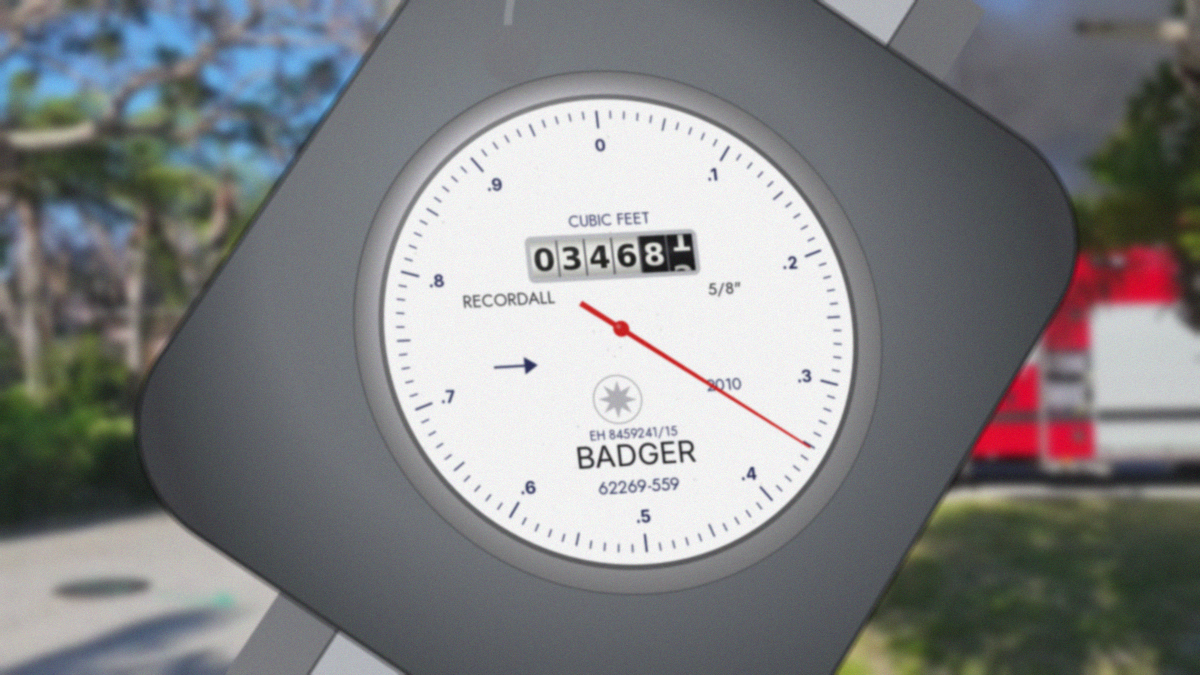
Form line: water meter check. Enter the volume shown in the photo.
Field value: 34681.35 ft³
